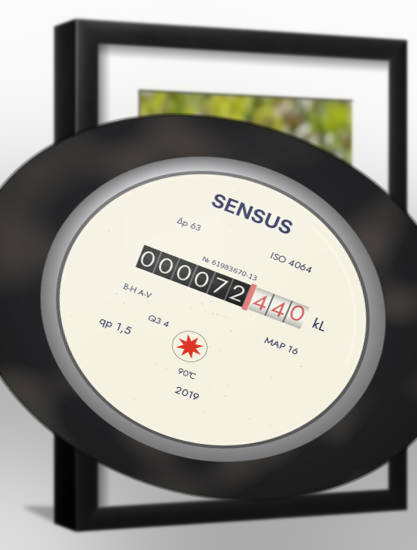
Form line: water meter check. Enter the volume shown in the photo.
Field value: 72.440 kL
